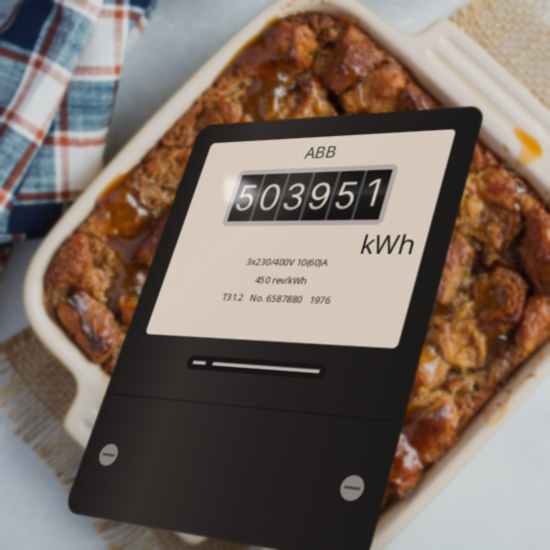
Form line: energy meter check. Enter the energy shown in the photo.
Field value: 503951 kWh
